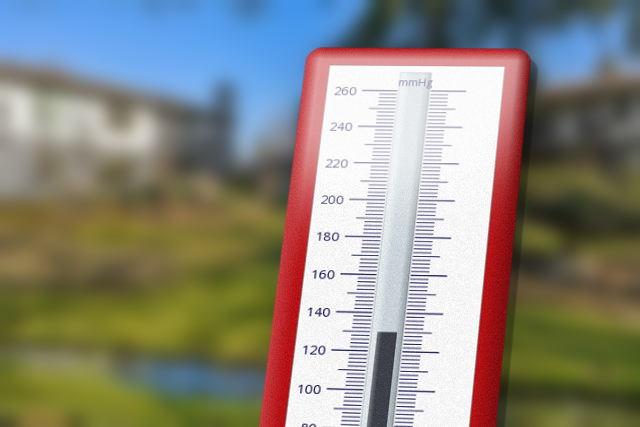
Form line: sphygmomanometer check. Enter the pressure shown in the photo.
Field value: 130 mmHg
